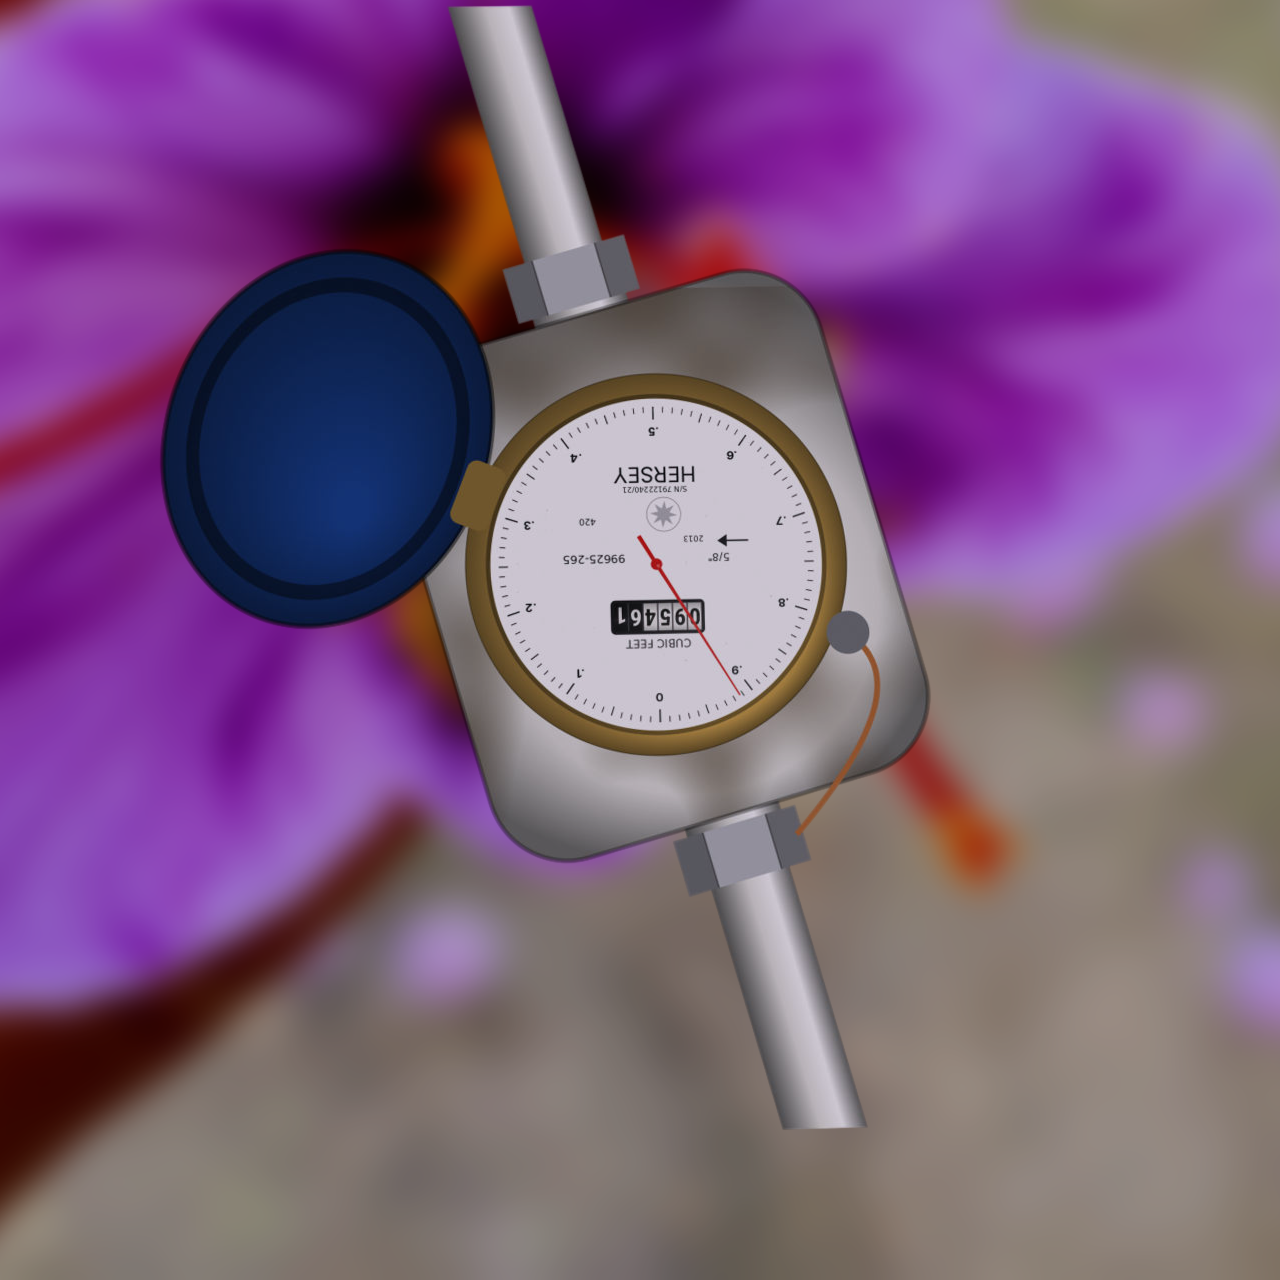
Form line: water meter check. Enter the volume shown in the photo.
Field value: 95460.91 ft³
